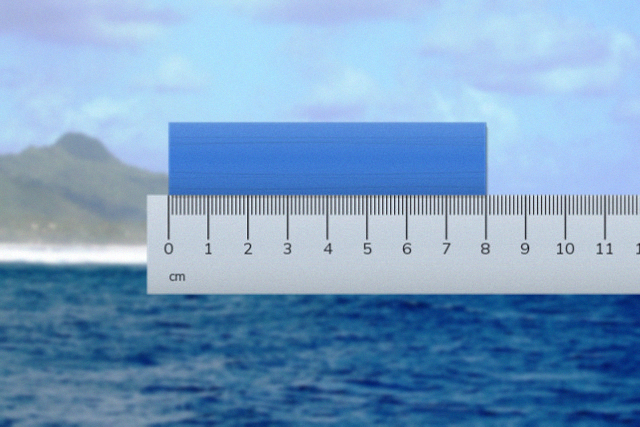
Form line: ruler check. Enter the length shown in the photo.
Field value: 8 cm
